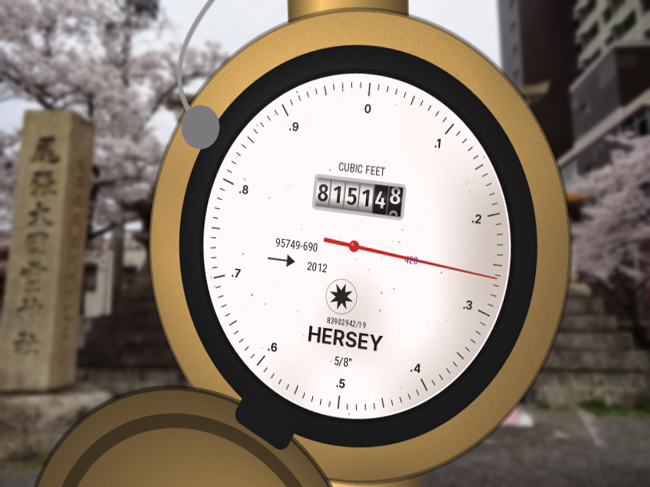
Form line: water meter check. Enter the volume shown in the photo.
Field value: 815148.26 ft³
